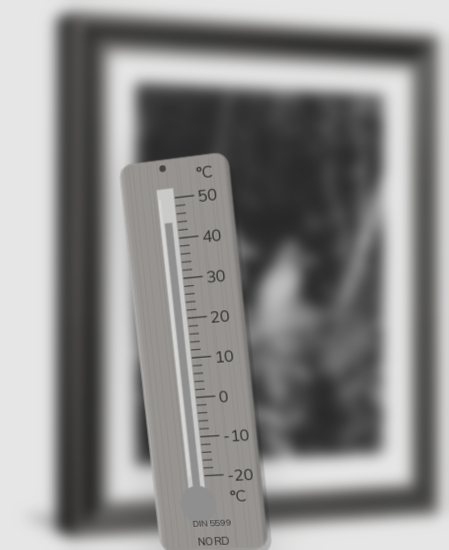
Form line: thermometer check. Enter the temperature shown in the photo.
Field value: 44 °C
